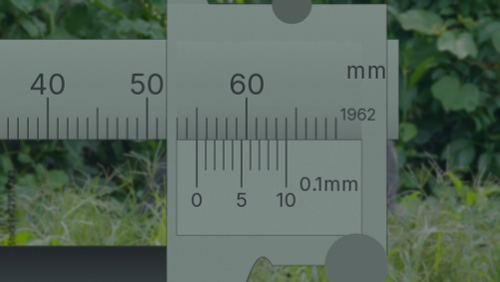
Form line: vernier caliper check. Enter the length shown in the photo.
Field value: 55.0 mm
